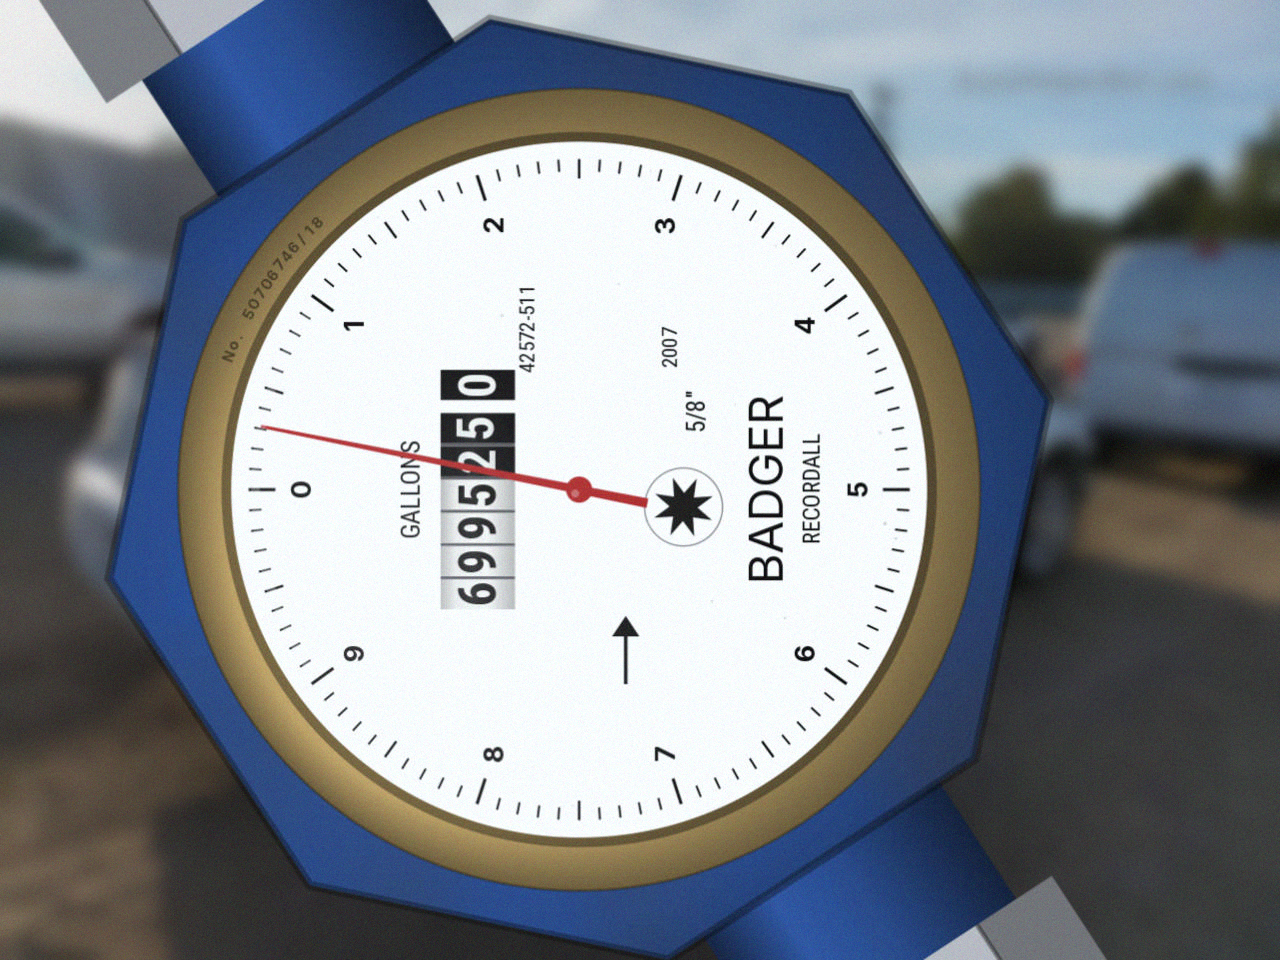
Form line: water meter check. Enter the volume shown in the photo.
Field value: 6995250.3 gal
